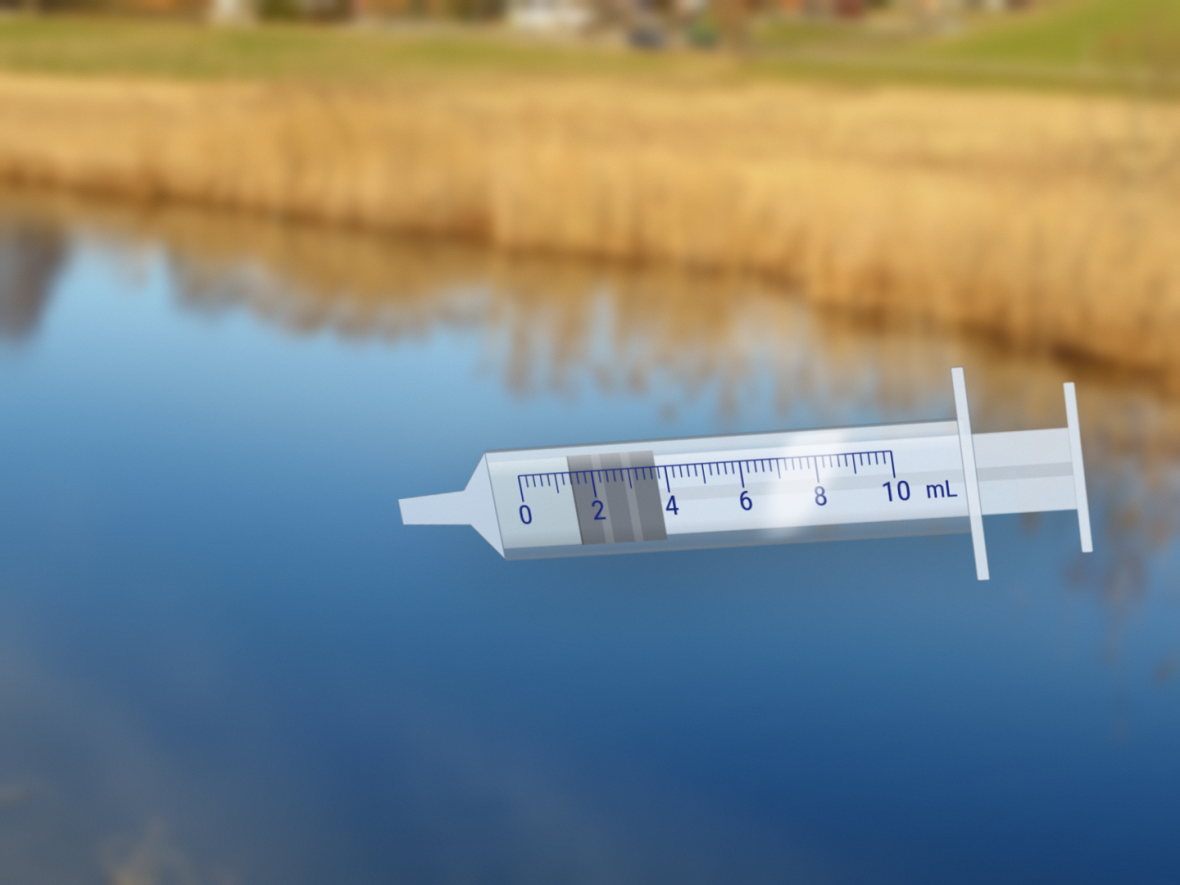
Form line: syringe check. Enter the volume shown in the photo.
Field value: 1.4 mL
